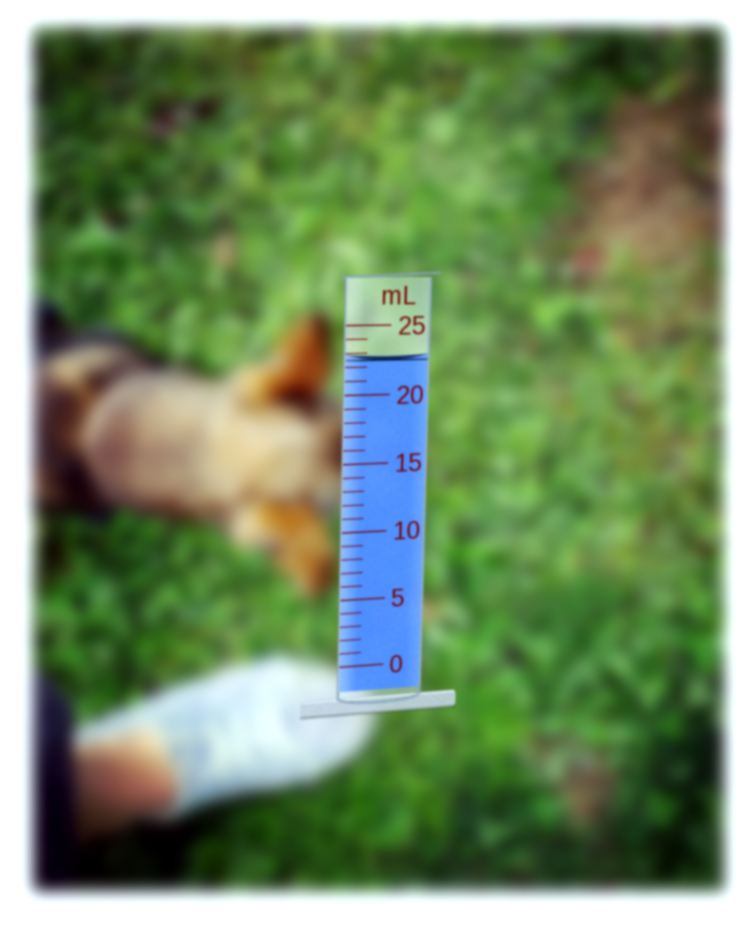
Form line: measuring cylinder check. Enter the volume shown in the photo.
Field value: 22.5 mL
